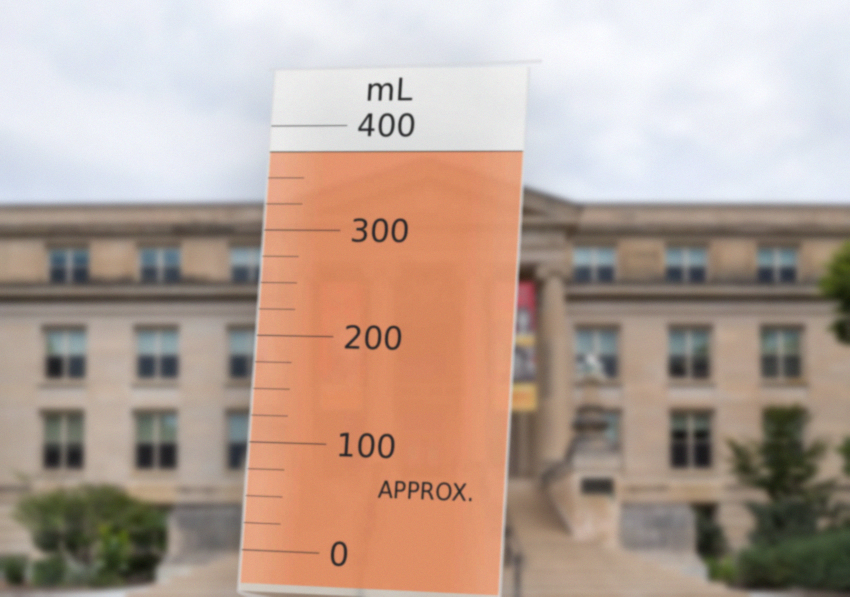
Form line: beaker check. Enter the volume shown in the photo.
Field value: 375 mL
